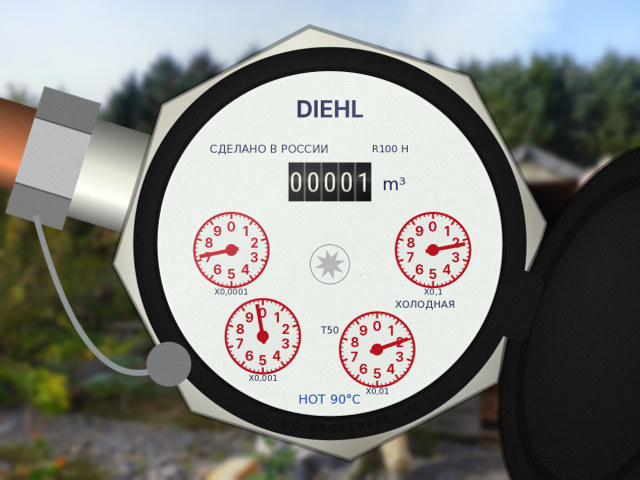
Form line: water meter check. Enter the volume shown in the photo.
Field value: 1.2197 m³
